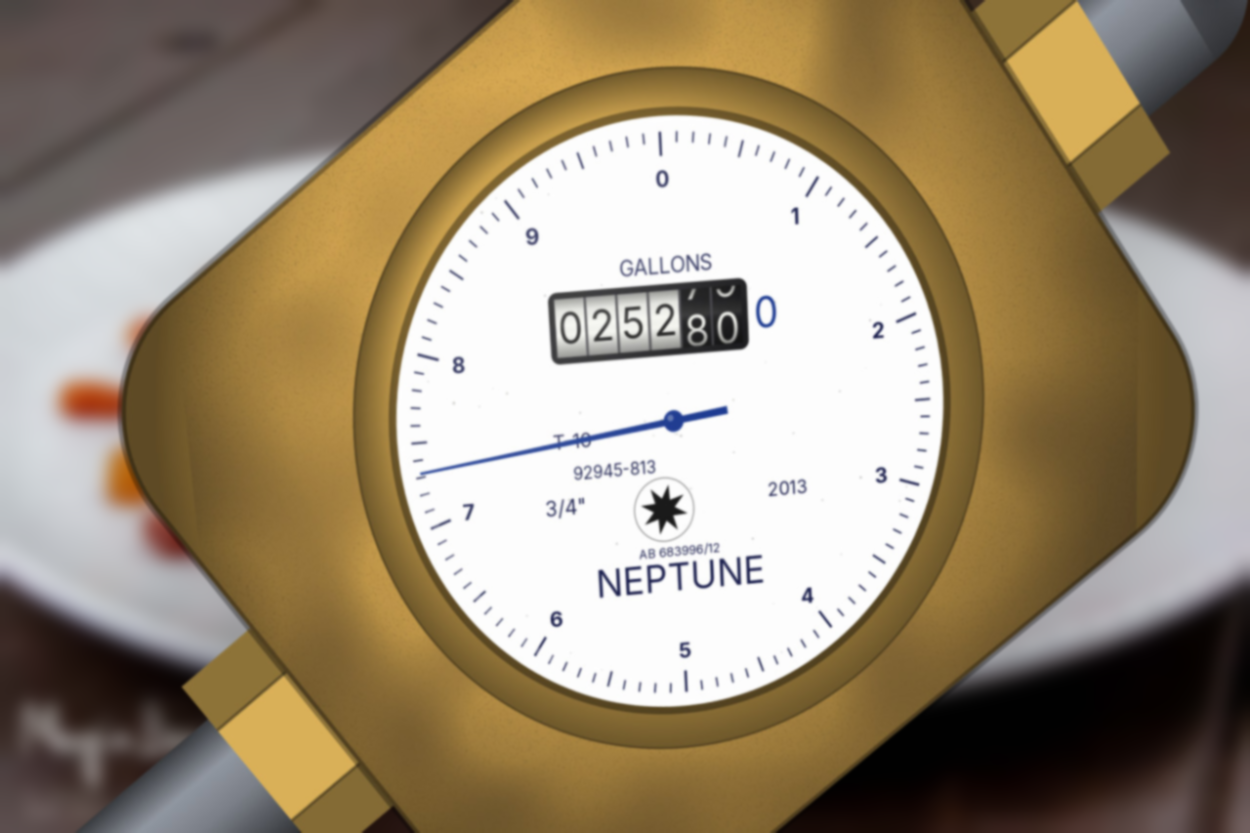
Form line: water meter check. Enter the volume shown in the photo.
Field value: 252797.3 gal
